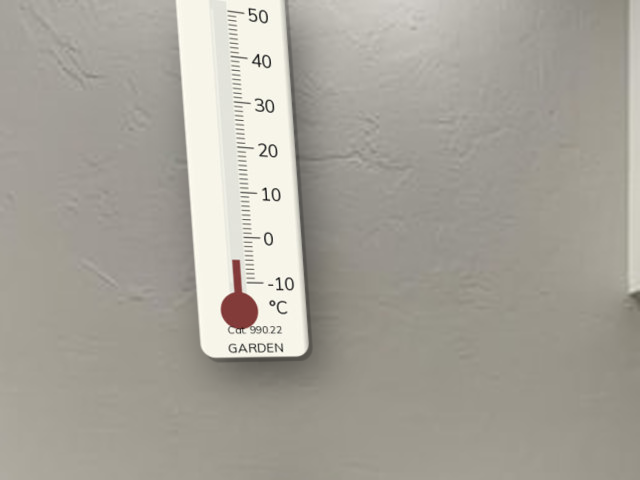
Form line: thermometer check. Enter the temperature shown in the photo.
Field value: -5 °C
